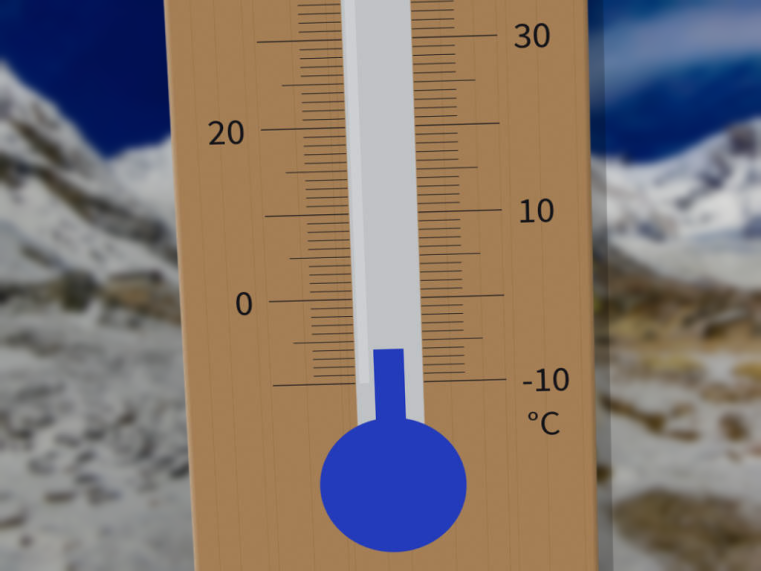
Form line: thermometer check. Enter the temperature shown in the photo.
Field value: -6 °C
